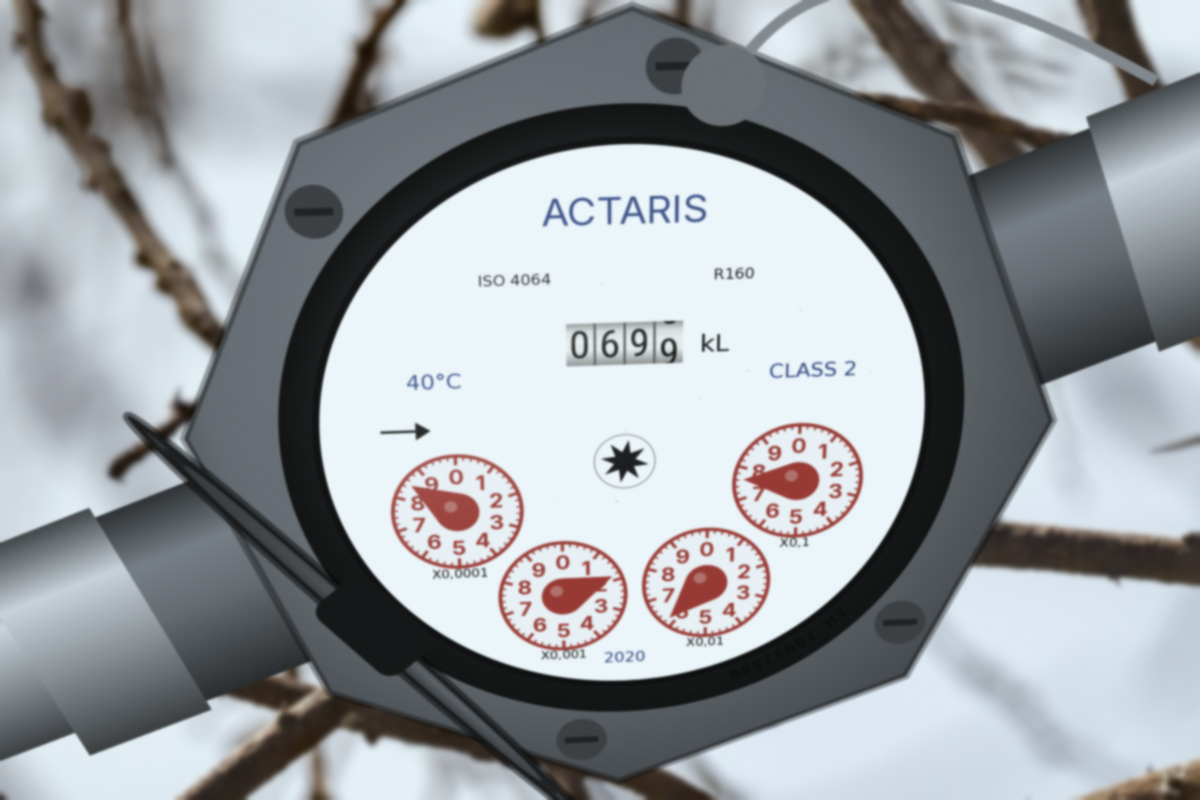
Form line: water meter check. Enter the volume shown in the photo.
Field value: 698.7618 kL
